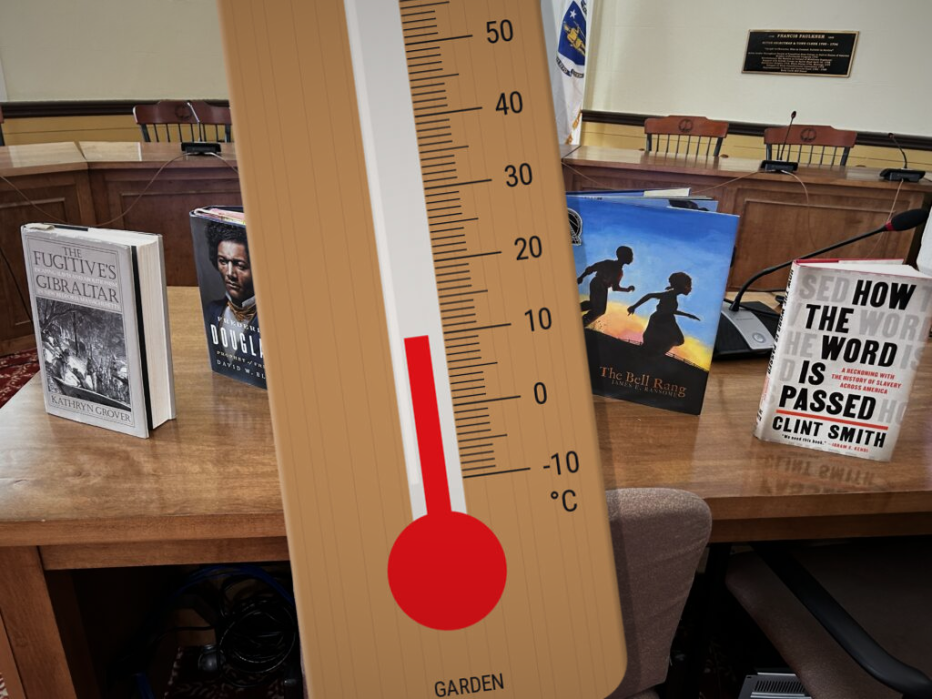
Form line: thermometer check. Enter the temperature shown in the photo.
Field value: 10 °C
